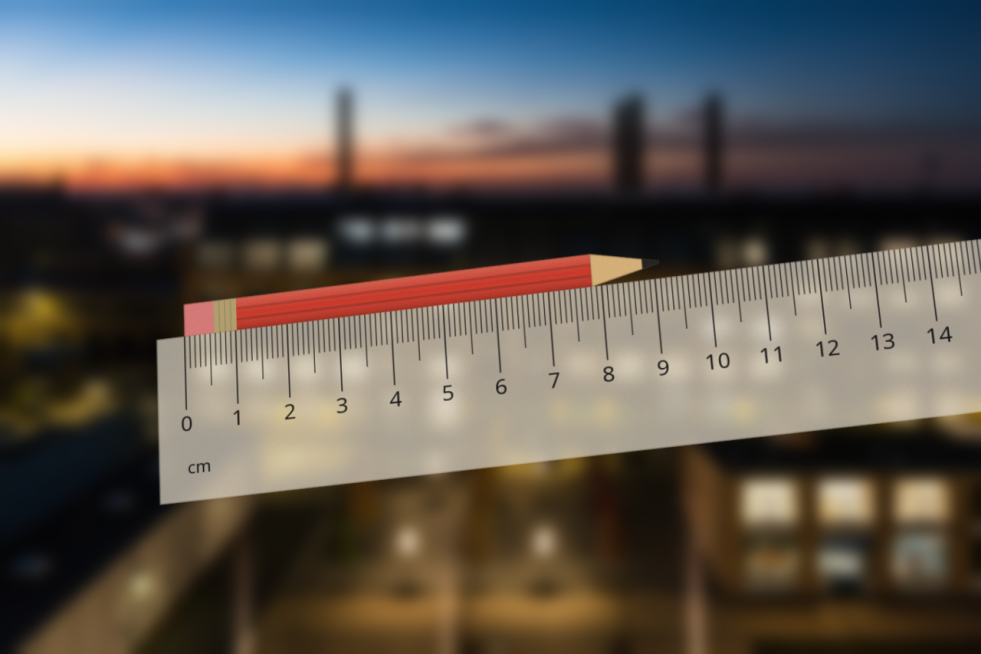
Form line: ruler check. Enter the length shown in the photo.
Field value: 9.1 cm
